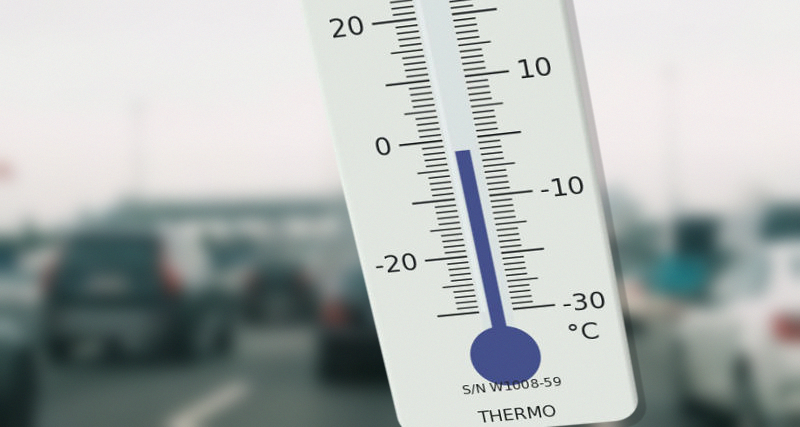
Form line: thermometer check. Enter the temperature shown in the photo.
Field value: -2 °C
